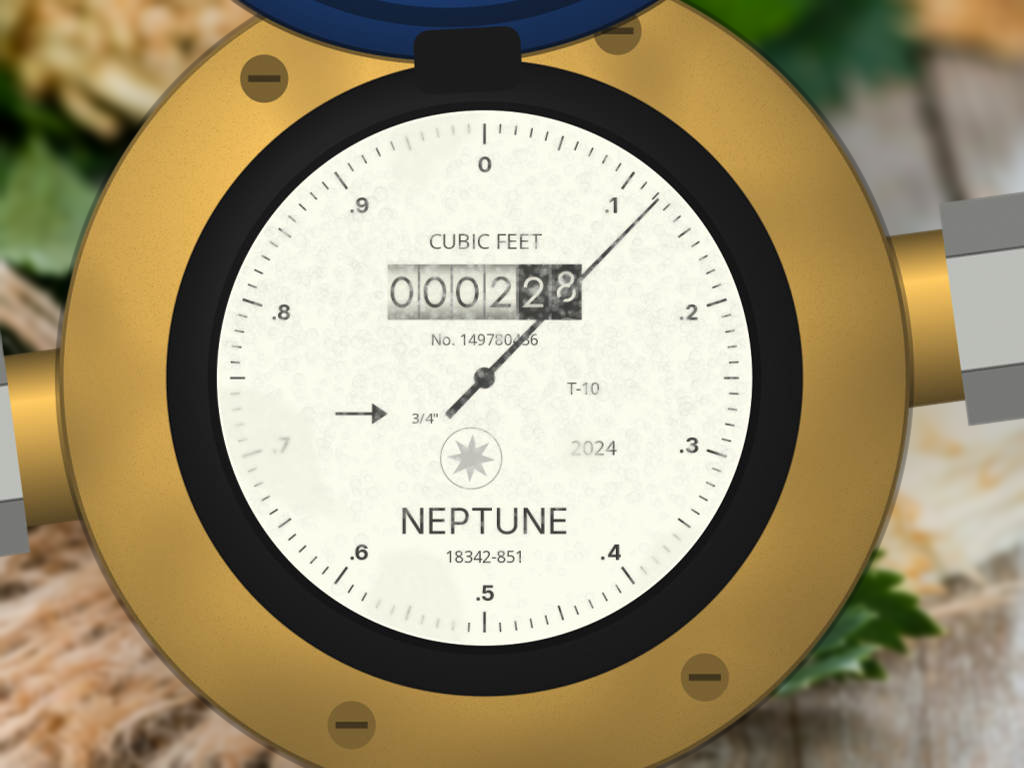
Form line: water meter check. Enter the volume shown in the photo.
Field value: 228.12 ft³
